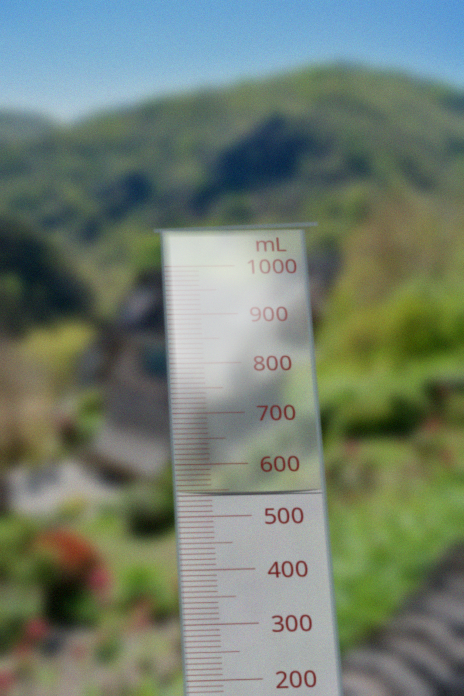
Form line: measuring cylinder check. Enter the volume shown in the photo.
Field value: 540 mL
